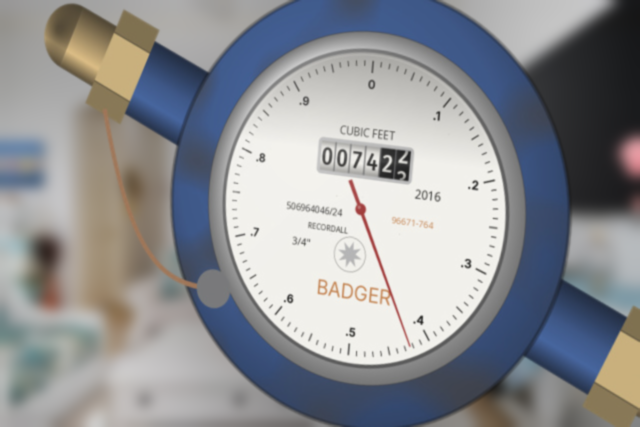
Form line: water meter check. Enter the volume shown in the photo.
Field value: 7422.42 ft³
